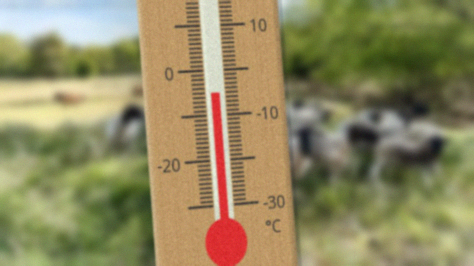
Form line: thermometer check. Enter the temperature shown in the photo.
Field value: -5 °C
